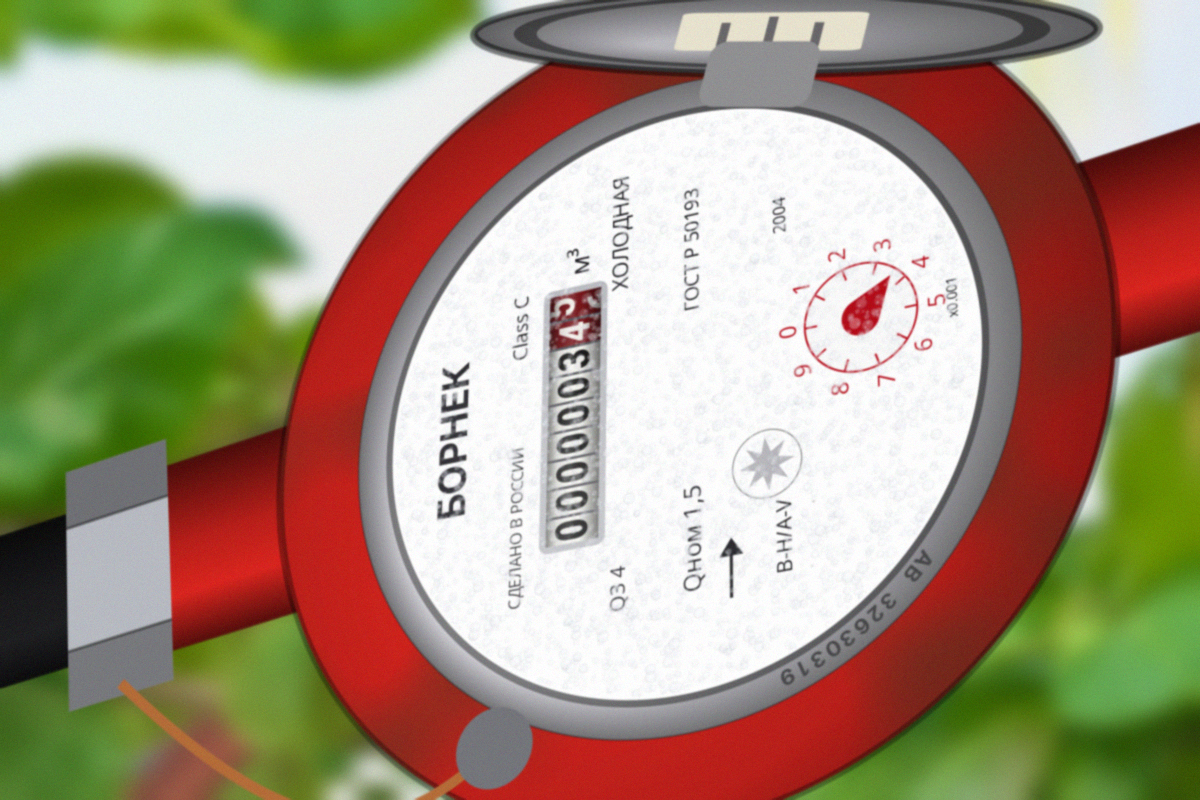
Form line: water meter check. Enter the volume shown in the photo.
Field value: 3.453 m³
